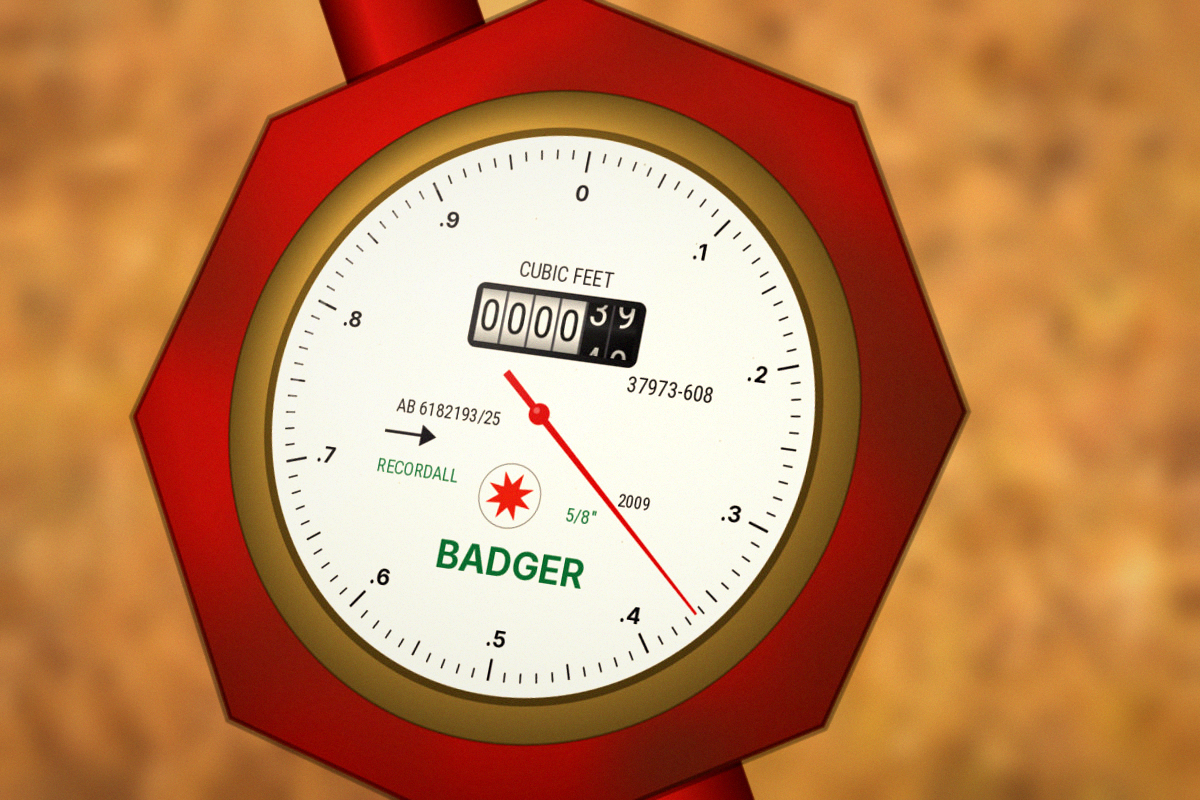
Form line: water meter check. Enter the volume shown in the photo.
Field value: 39.36 ft³
